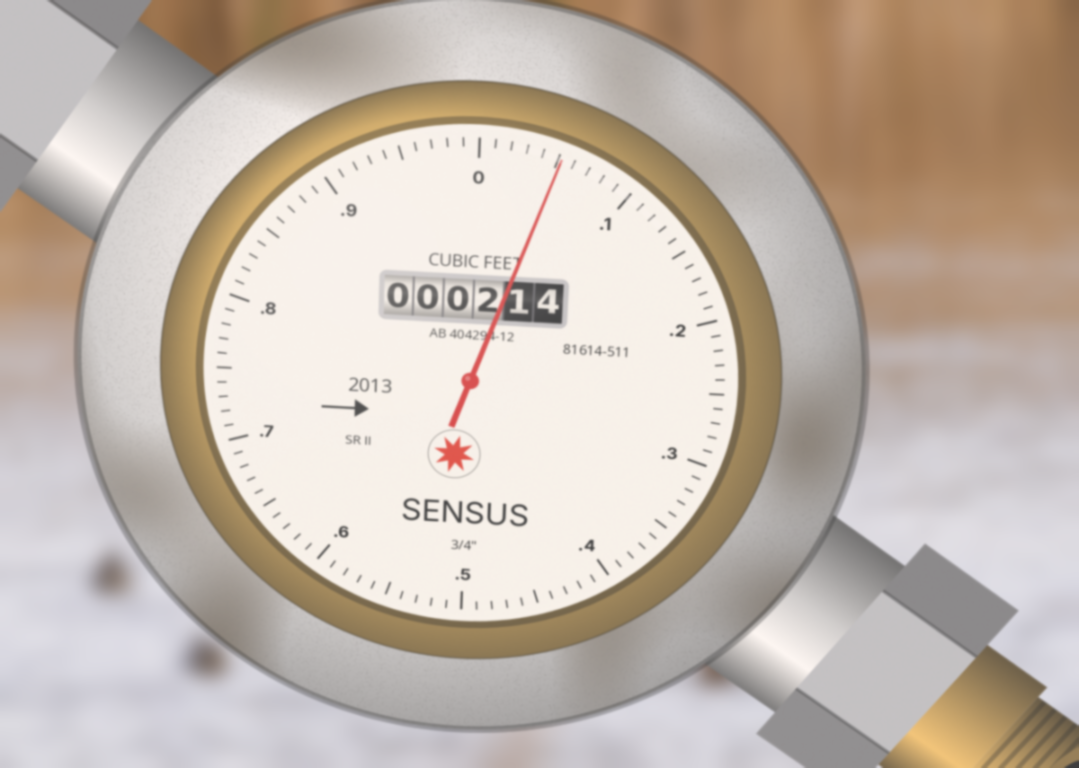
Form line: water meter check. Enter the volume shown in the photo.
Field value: 214.05 ft³
